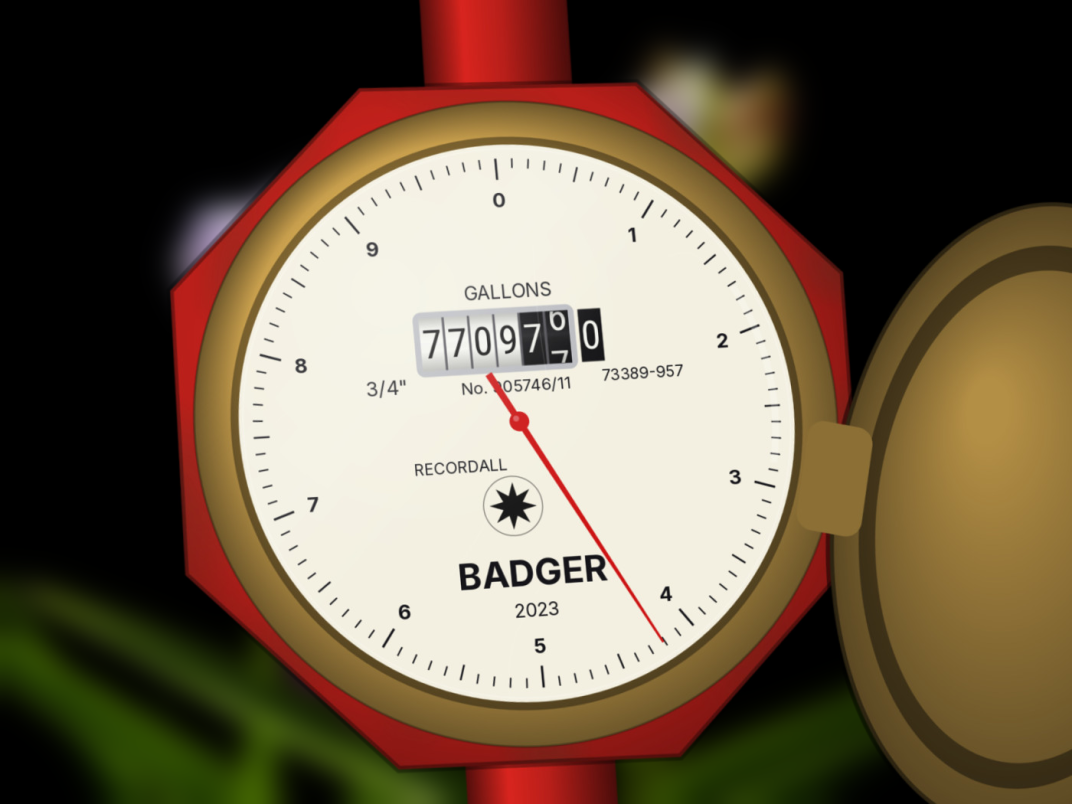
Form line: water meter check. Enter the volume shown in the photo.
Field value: 7709764.2 gal
